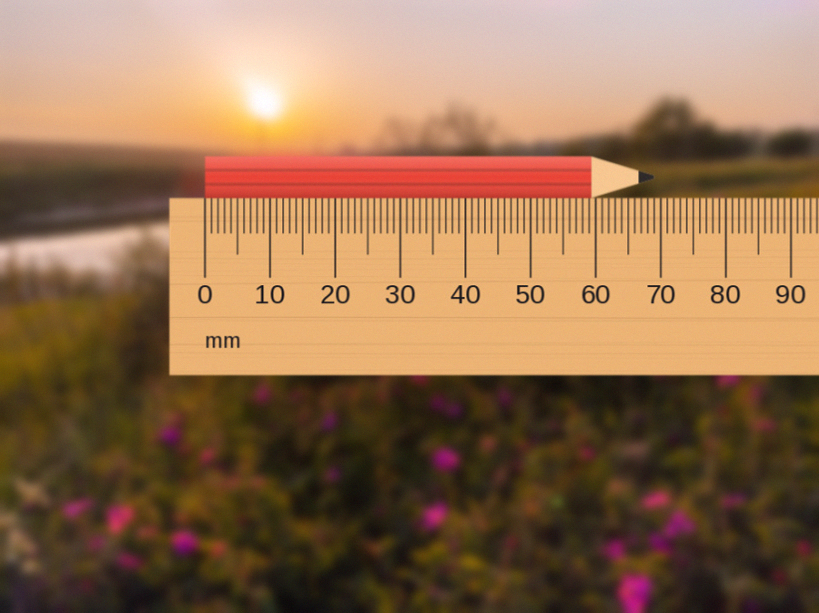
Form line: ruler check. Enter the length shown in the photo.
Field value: 69 mm
